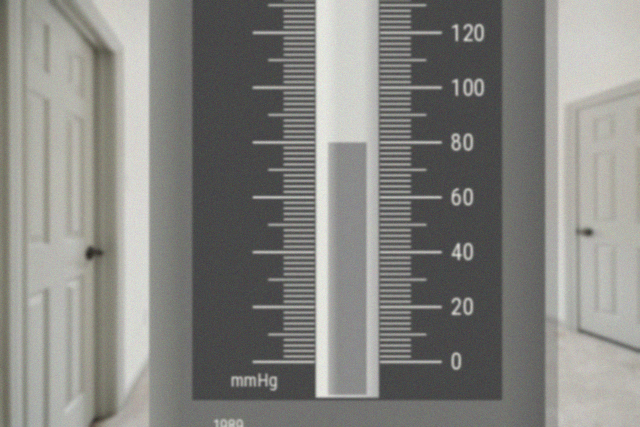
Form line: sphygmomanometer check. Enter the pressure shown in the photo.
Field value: 80 mmHg
